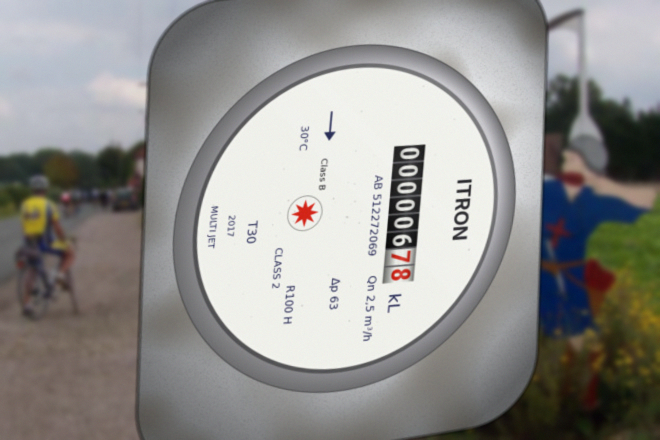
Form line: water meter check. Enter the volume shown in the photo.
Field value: 6.78 kL
